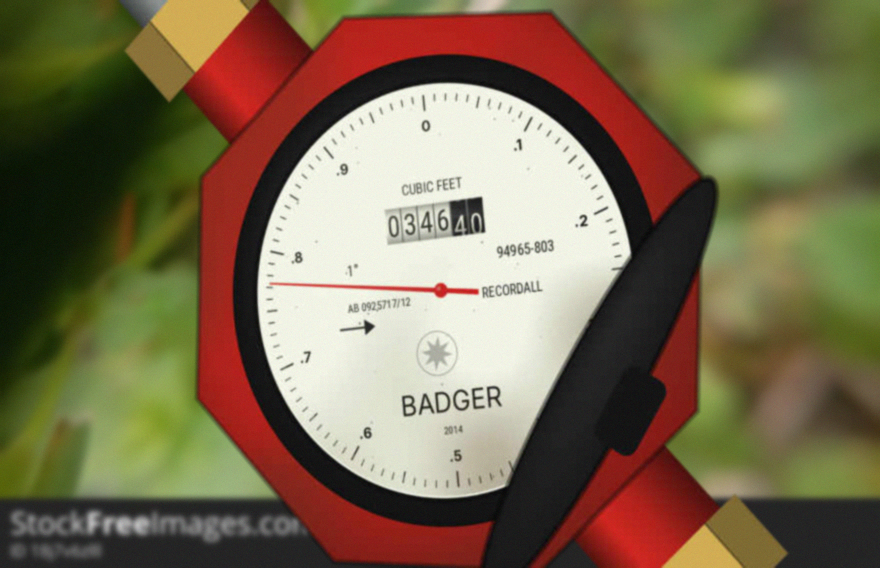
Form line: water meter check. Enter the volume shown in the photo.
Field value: 34639.77 ft³
